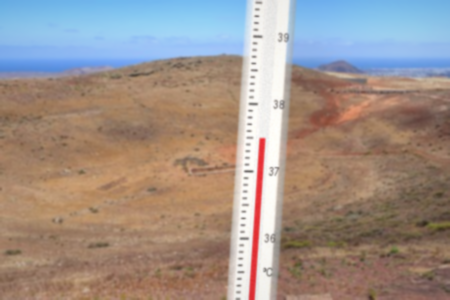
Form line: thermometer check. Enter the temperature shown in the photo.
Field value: 37.5 °C
